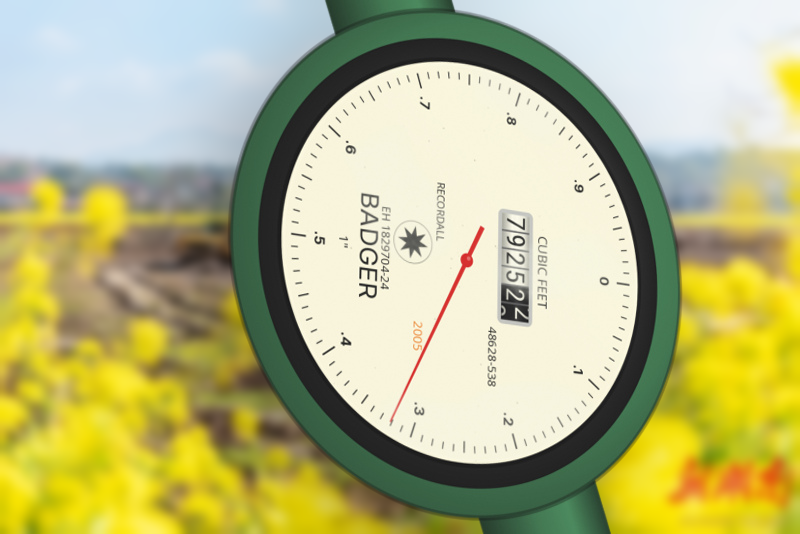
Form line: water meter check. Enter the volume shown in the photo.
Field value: 792522.32 ft³
